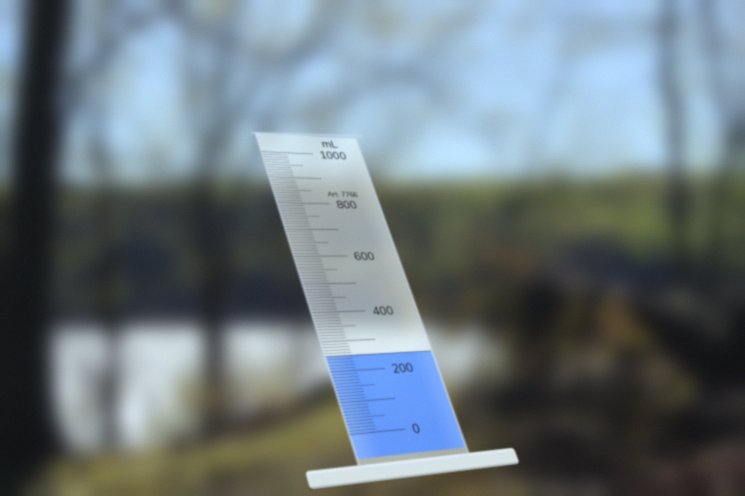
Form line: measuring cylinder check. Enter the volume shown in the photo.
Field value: 250 mL
